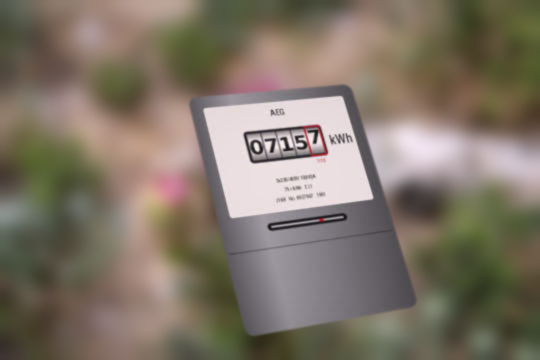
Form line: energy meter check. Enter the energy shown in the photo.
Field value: 715.7 kWh
